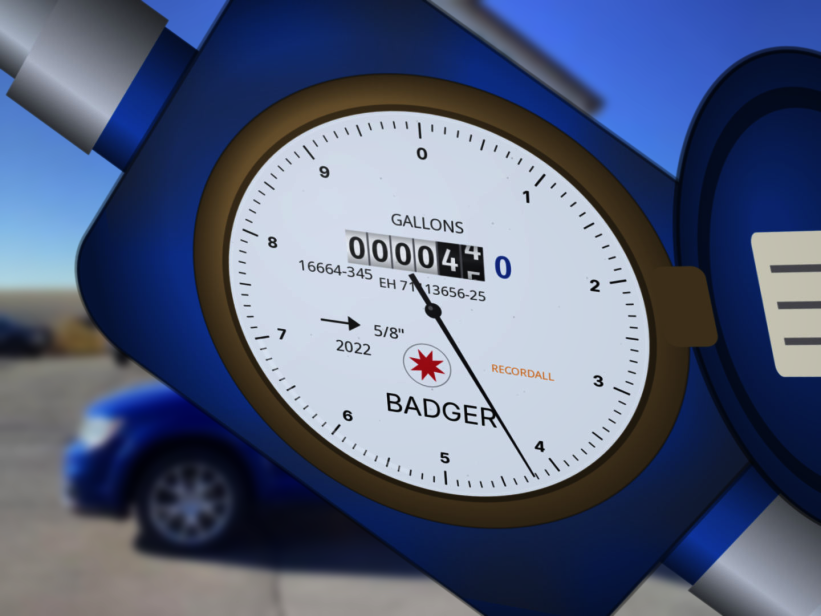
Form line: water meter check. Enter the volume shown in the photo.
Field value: 444.2 gal
